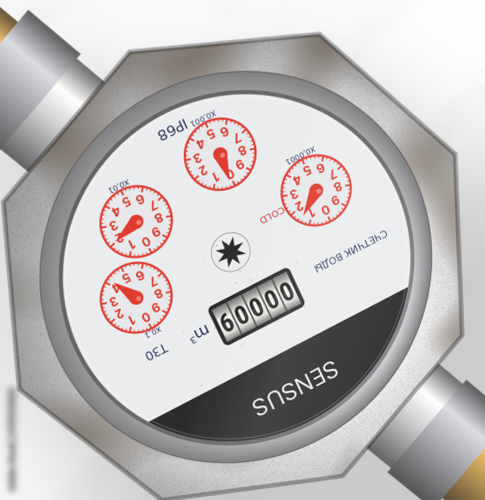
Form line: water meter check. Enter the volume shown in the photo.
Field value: 9.4201 m³
